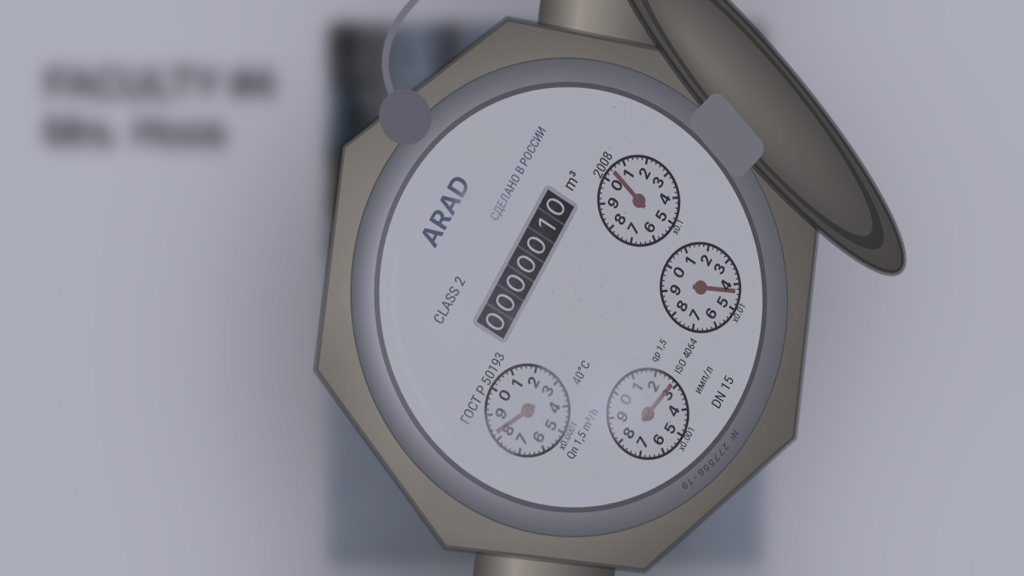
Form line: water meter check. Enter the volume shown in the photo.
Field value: 10.0428 m³
